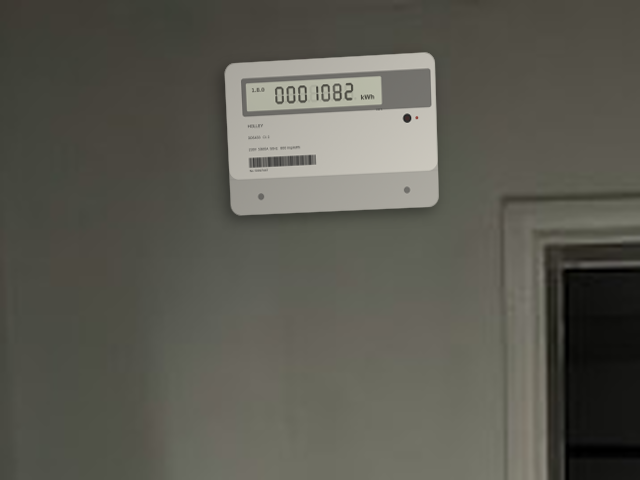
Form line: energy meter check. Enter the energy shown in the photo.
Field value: 1082 kWh
